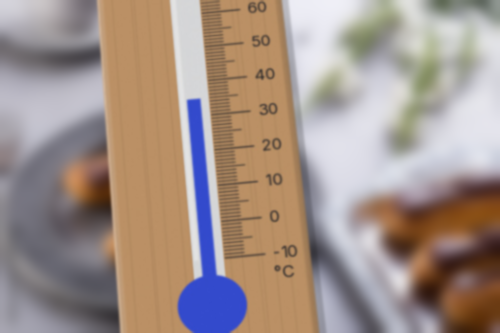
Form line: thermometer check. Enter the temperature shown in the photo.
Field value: 35 °C
